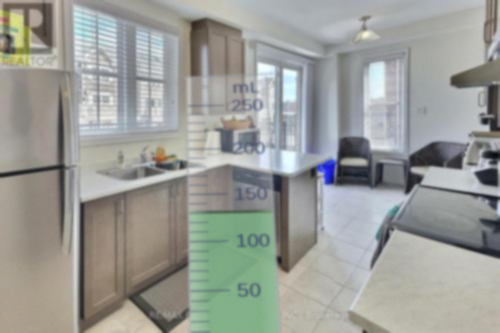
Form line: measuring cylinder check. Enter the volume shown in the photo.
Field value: 130 mL
